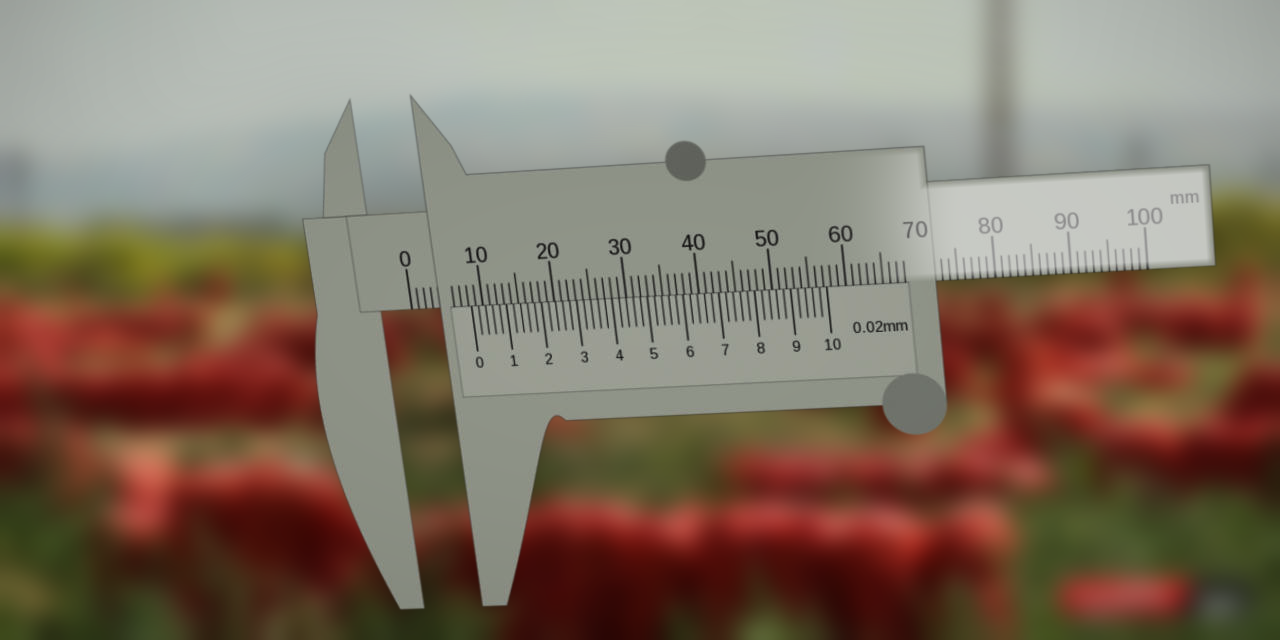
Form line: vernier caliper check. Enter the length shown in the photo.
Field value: 8.4 mm
